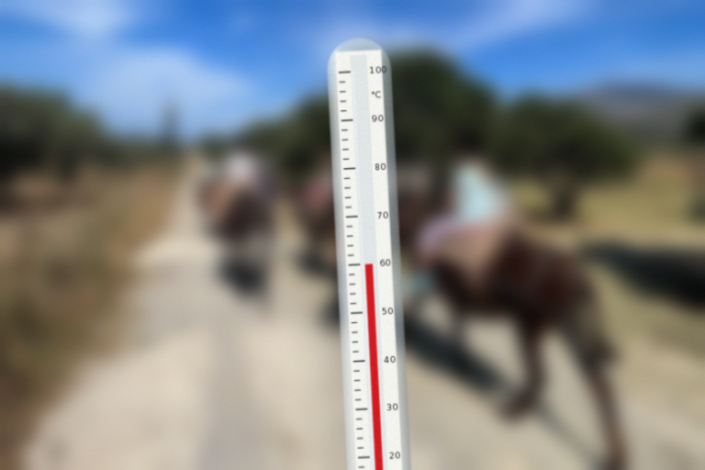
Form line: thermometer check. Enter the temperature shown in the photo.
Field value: 60 °C
